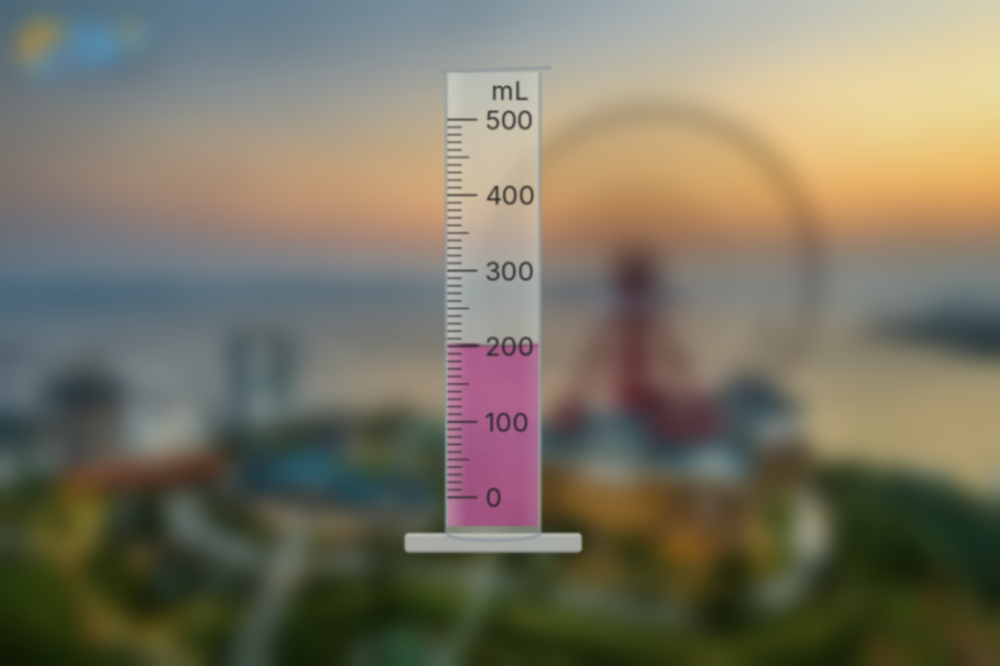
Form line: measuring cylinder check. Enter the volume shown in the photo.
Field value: 200 mL
